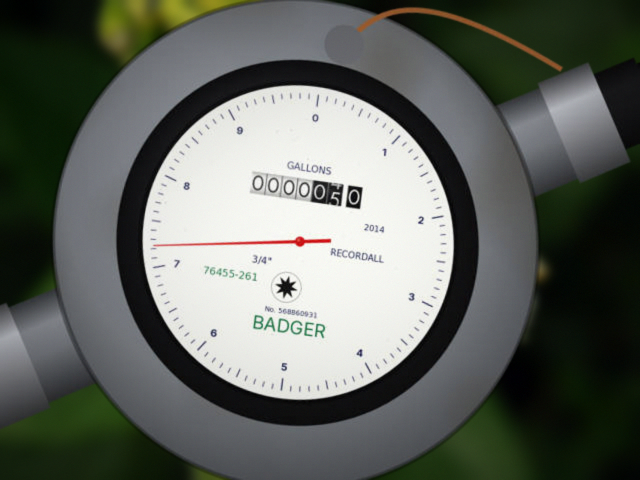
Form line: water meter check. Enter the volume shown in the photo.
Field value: 47.2 gal
